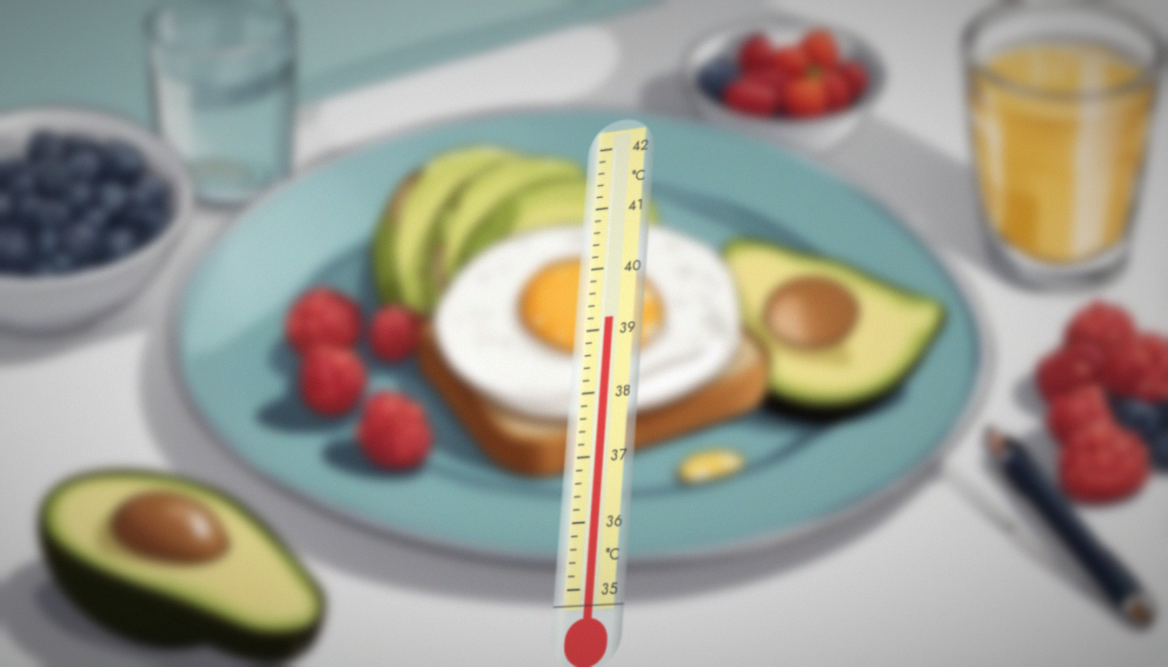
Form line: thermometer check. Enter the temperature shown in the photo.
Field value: 39.2 °C
